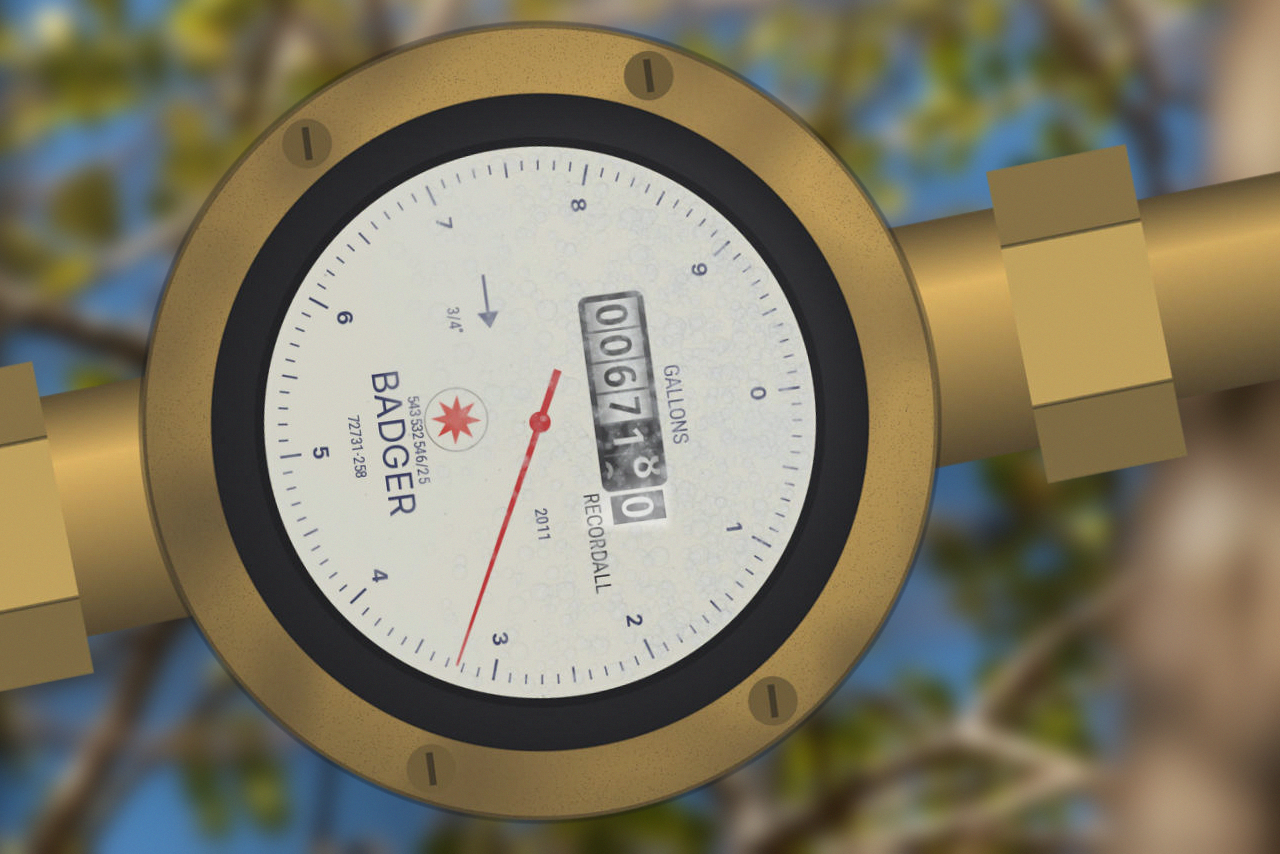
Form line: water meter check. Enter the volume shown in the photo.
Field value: 67183.2 gal
